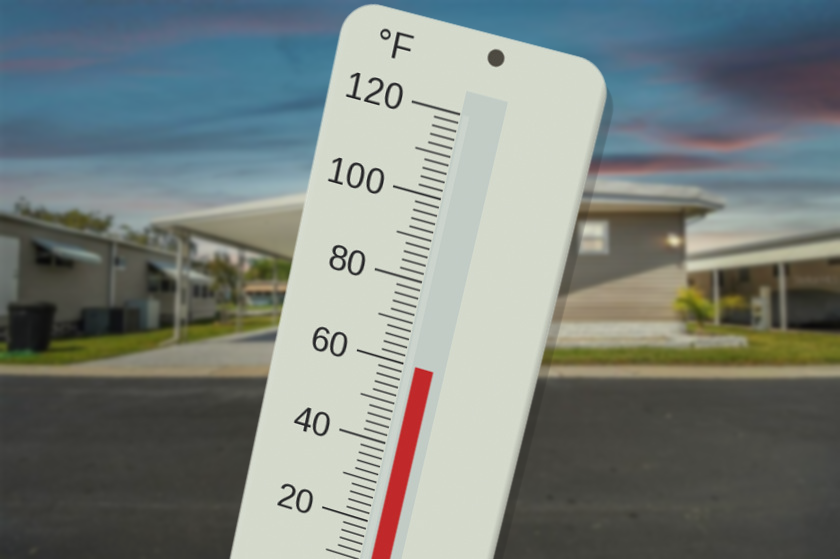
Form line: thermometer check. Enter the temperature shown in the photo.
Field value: 60 °F
